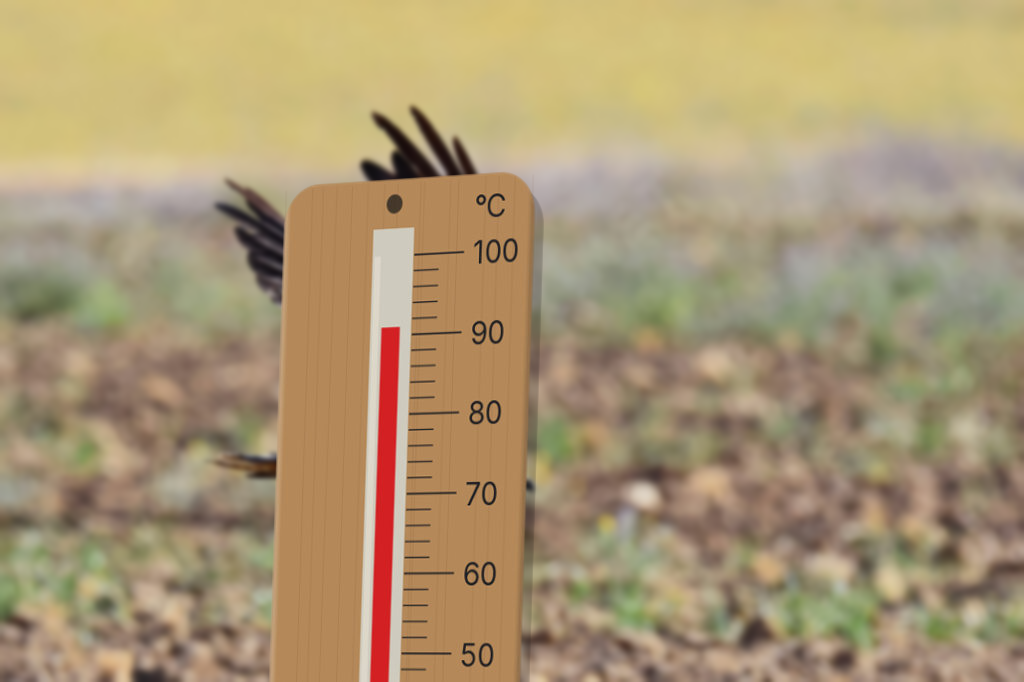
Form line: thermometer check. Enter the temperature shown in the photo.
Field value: 91 °C
